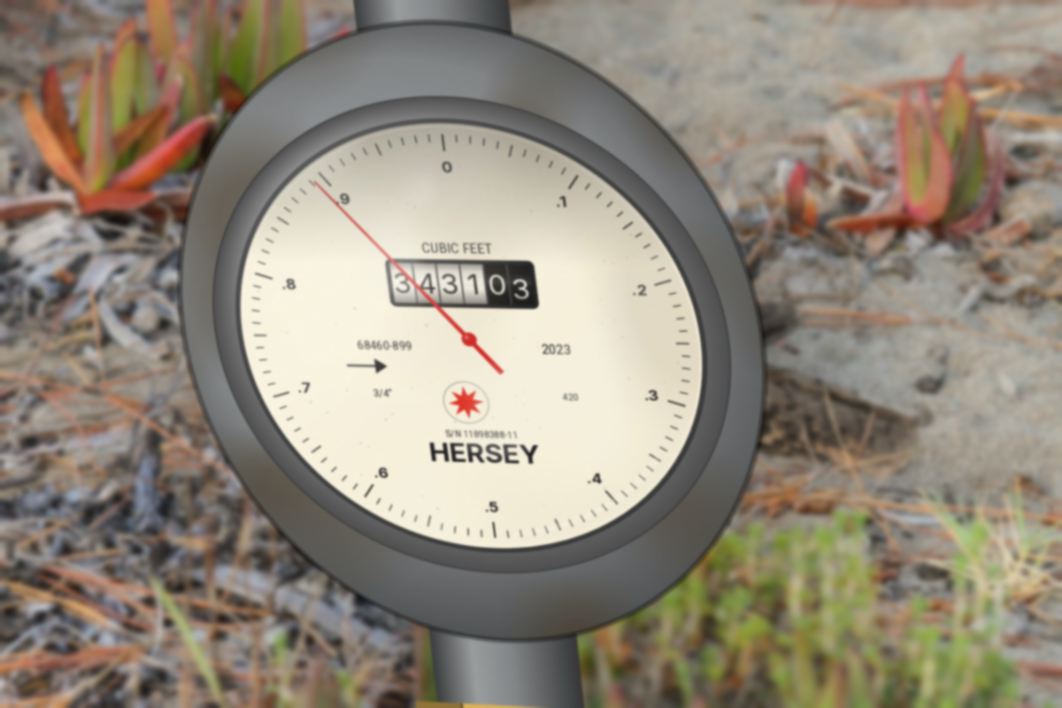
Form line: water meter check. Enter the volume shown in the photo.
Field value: 343102.89 ft³
